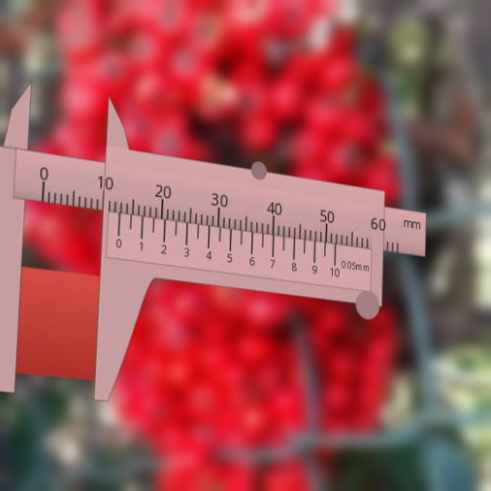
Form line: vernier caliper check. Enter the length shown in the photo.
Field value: 12.8 mm
